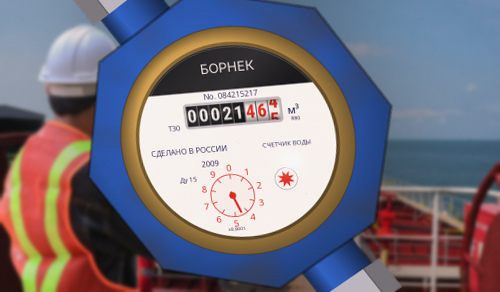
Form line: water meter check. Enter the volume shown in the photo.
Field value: 21.4644 m³
